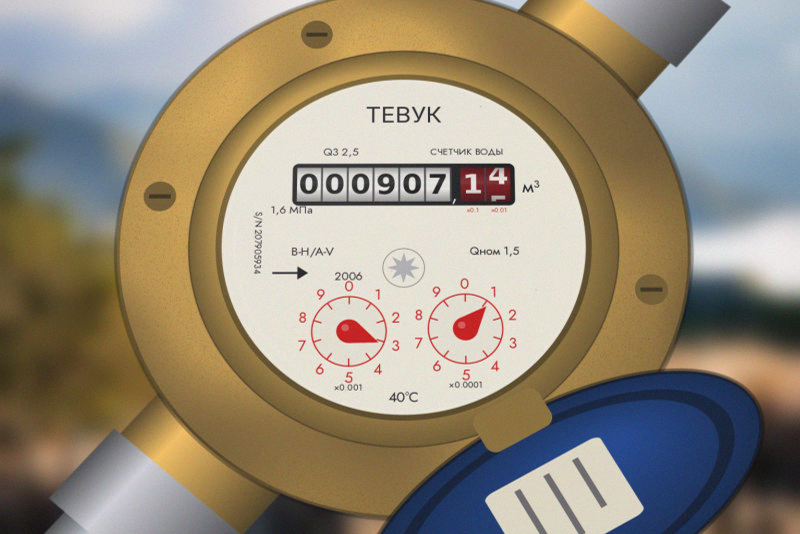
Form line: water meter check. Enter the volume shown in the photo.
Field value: 907.1431 m³
